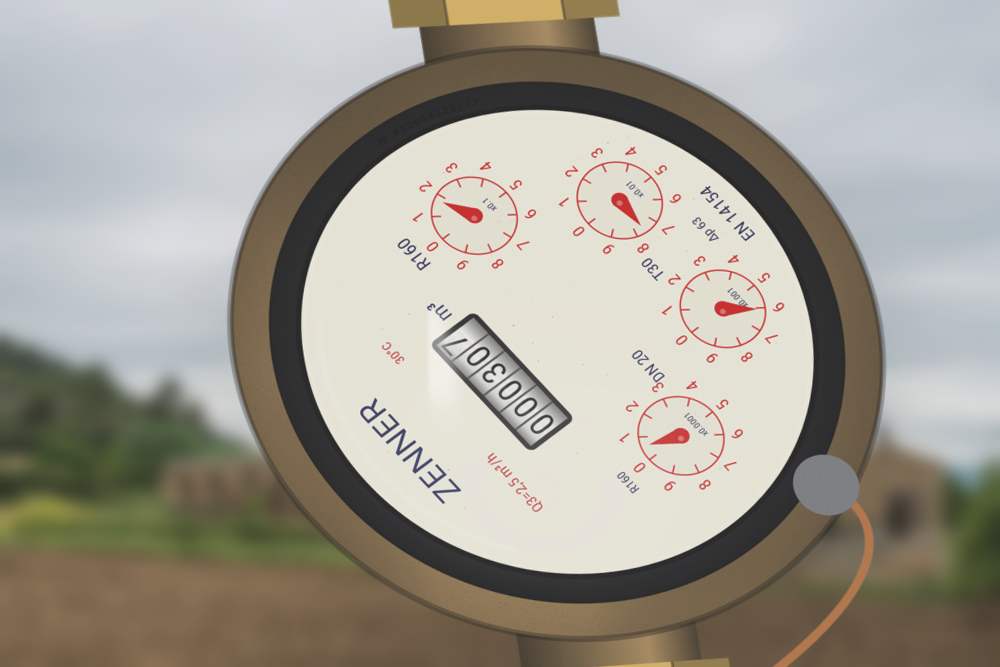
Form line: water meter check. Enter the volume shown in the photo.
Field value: 307.1760 m³
